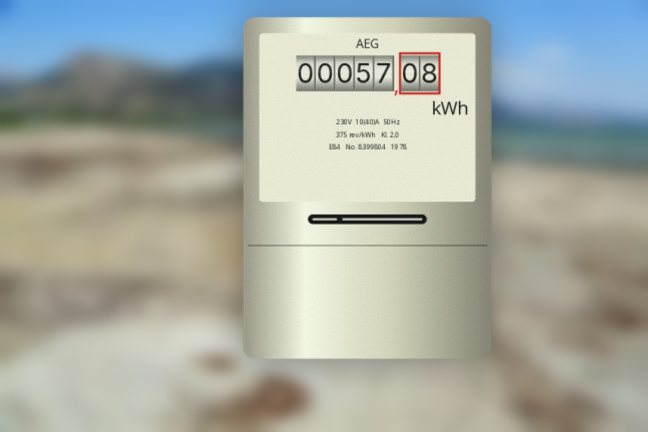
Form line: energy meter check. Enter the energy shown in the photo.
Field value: 57.08 kWh
